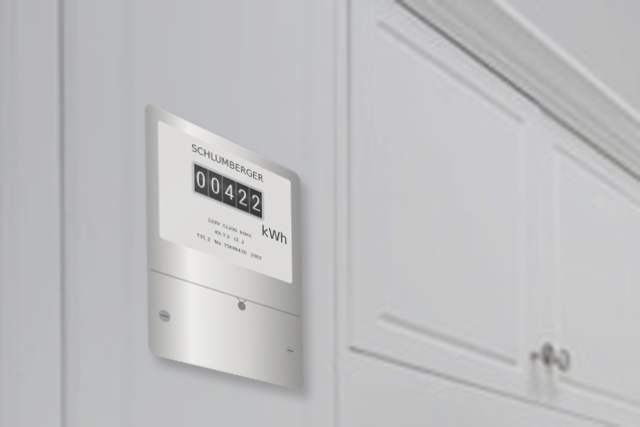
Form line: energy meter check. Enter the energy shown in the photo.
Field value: 422 kWh
